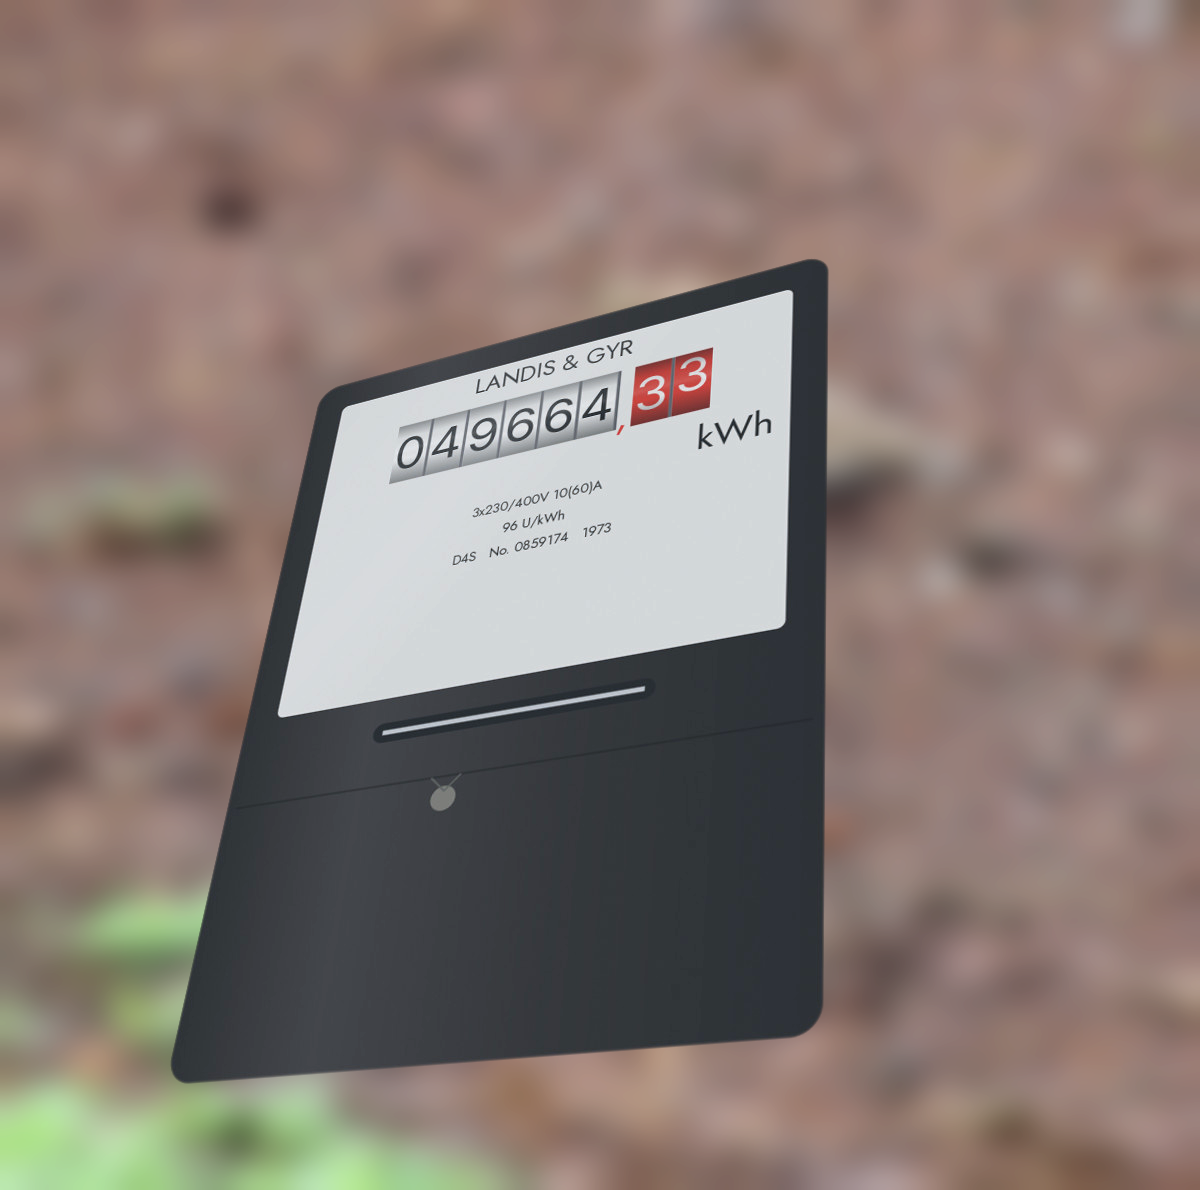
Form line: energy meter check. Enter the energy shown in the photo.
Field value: 49664.33 kWh
